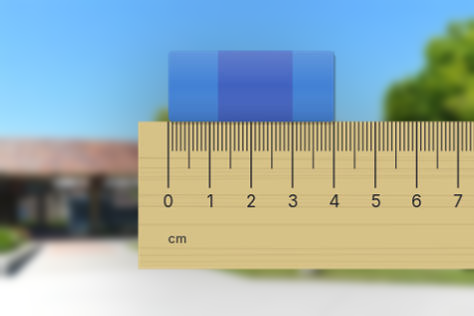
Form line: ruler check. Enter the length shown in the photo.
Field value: 4 cm
